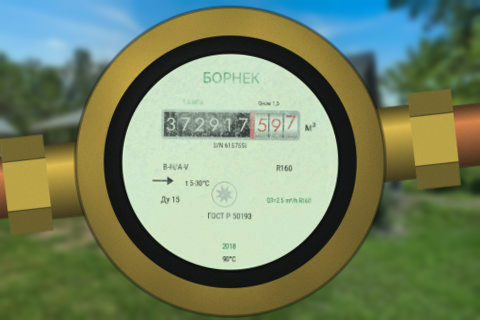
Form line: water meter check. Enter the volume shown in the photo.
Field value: 372917.597 m³
